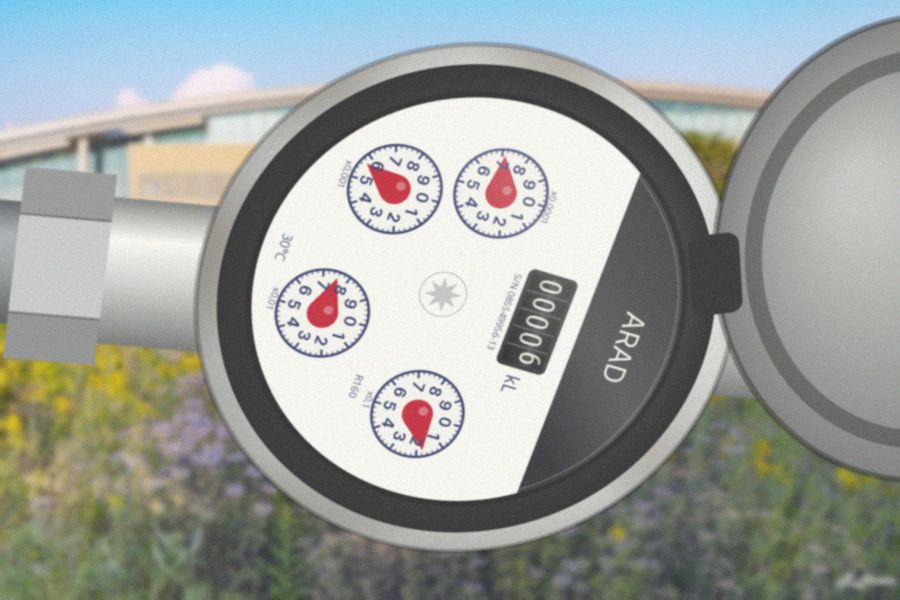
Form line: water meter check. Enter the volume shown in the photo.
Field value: 6.1757 kL
